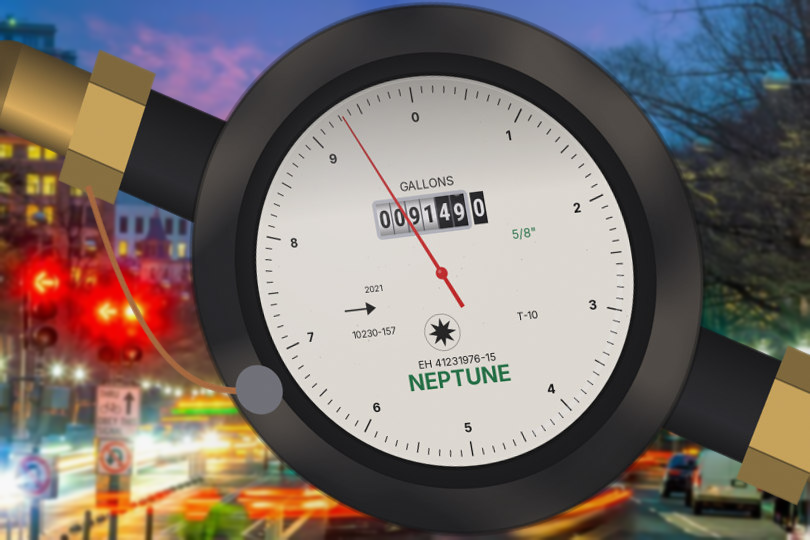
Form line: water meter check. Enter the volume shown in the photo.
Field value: 91489.3 gal
